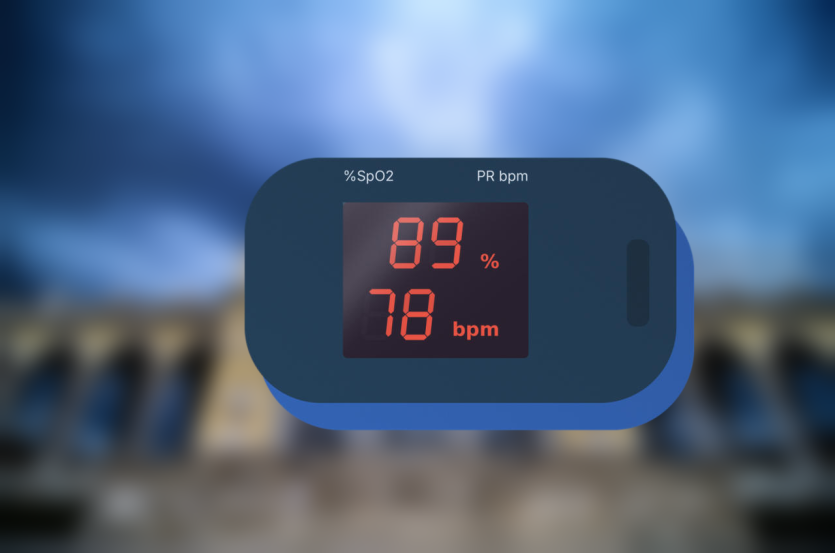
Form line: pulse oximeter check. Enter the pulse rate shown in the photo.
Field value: 78 bpm
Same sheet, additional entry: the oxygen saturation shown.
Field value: 89 %
